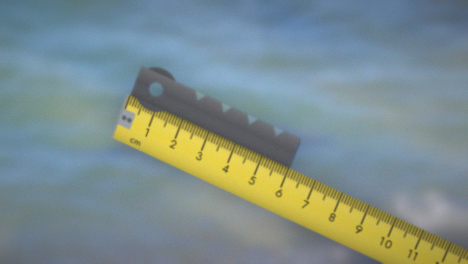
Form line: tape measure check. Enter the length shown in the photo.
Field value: 6 cm
